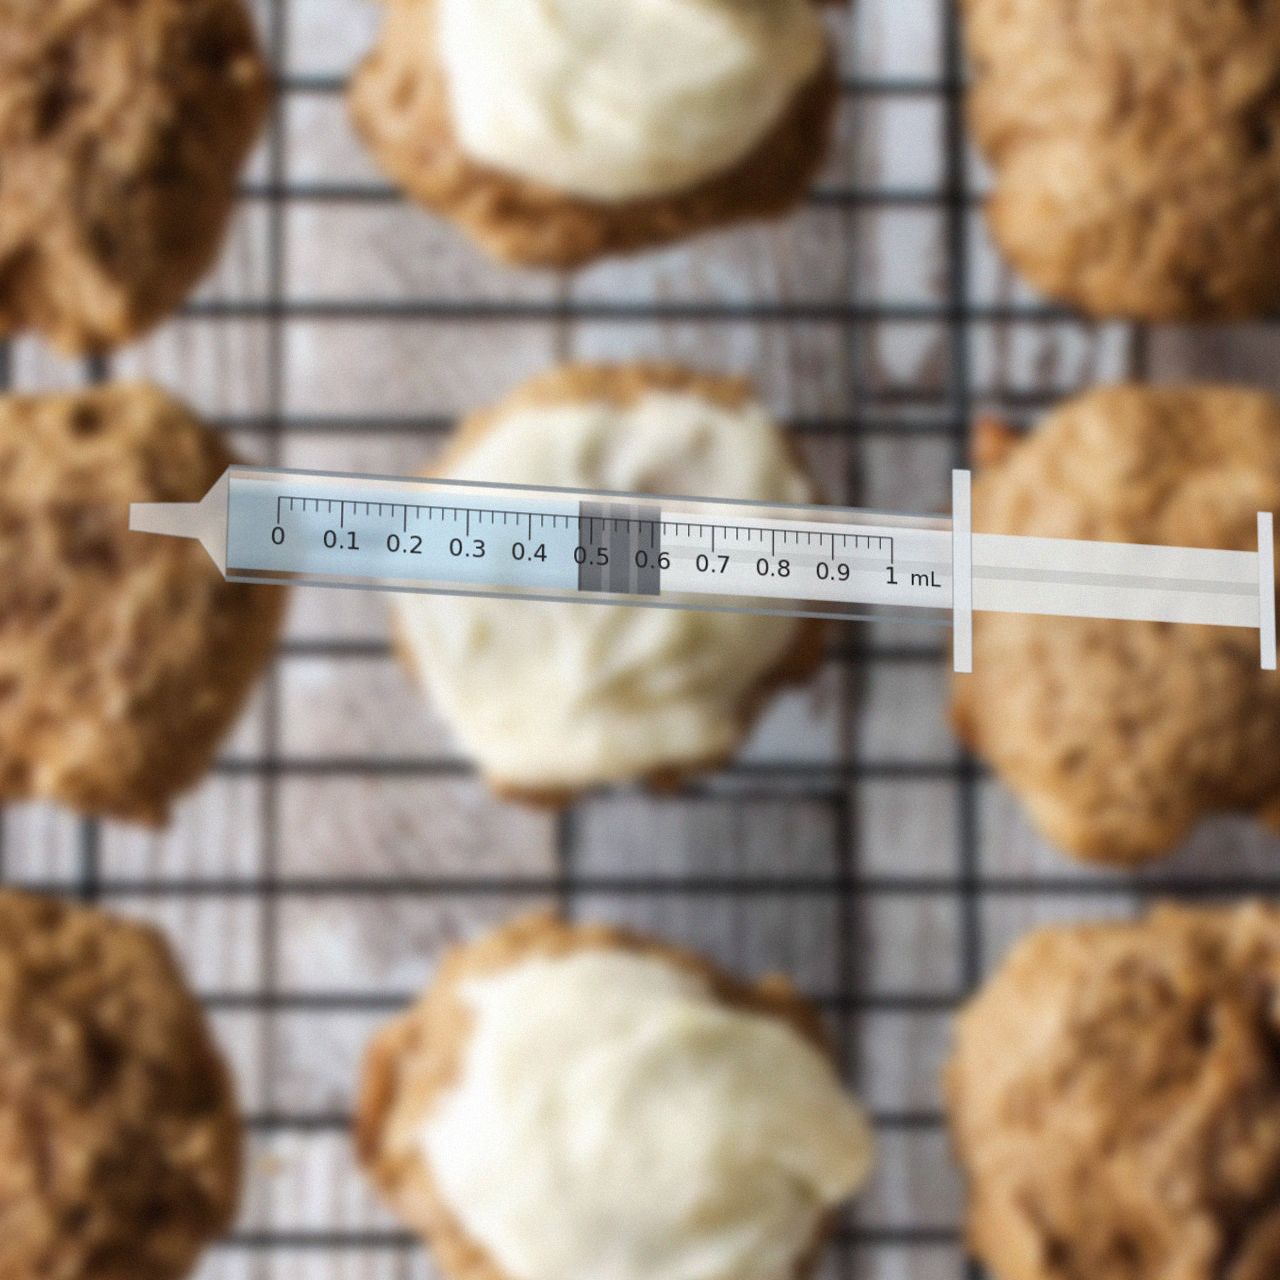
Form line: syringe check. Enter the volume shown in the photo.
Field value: 0.48 mL
